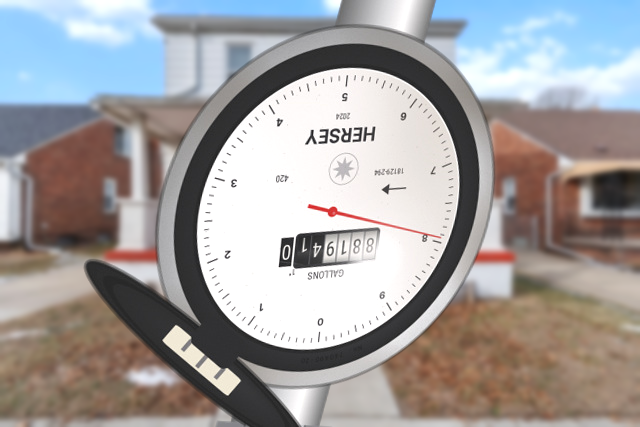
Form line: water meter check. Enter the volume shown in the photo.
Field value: 8819407.9 gal
